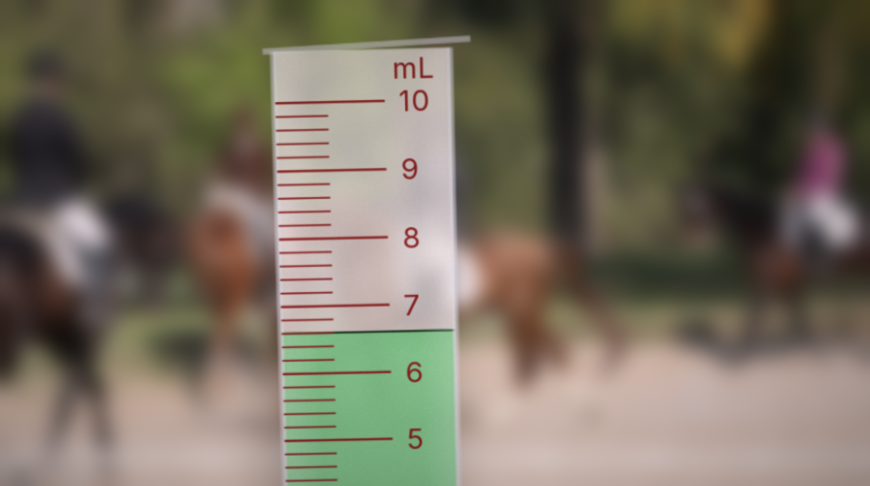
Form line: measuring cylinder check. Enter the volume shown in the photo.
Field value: 6.6 mL
